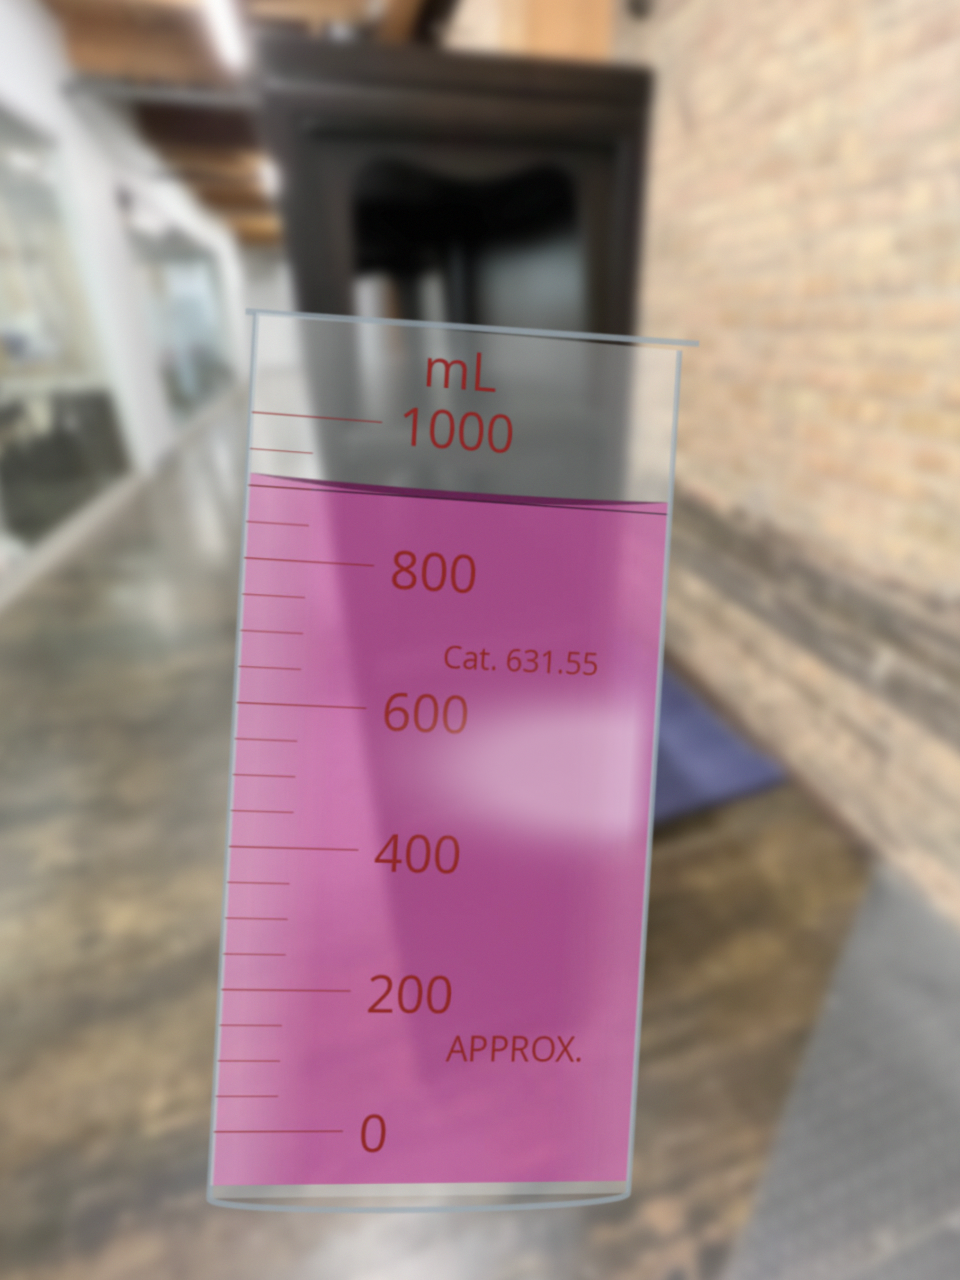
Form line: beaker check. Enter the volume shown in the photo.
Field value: 900 mL
